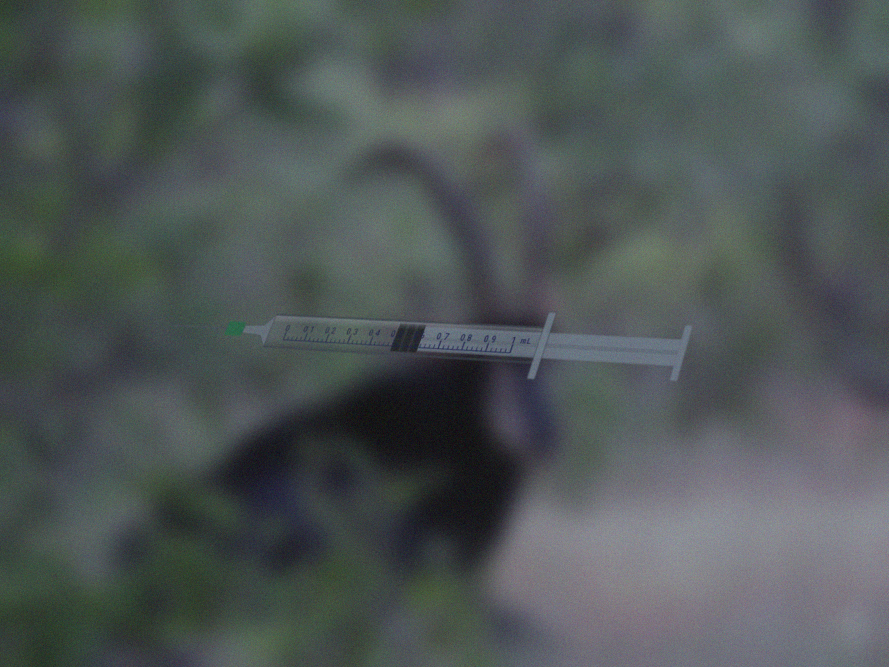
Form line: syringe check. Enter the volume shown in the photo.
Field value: 0.5 mL
